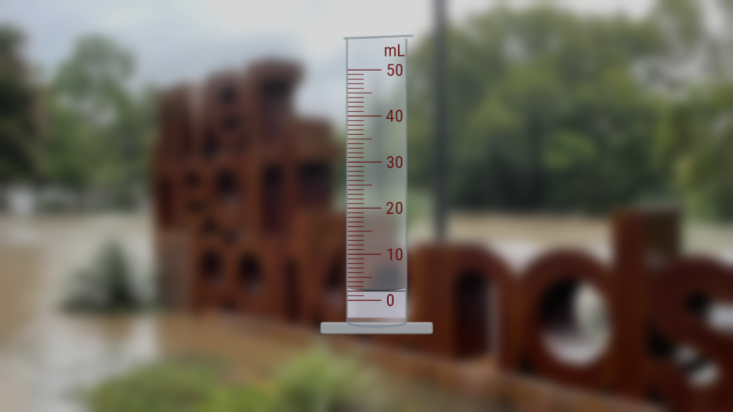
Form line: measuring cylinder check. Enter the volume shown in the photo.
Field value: 2 mL
